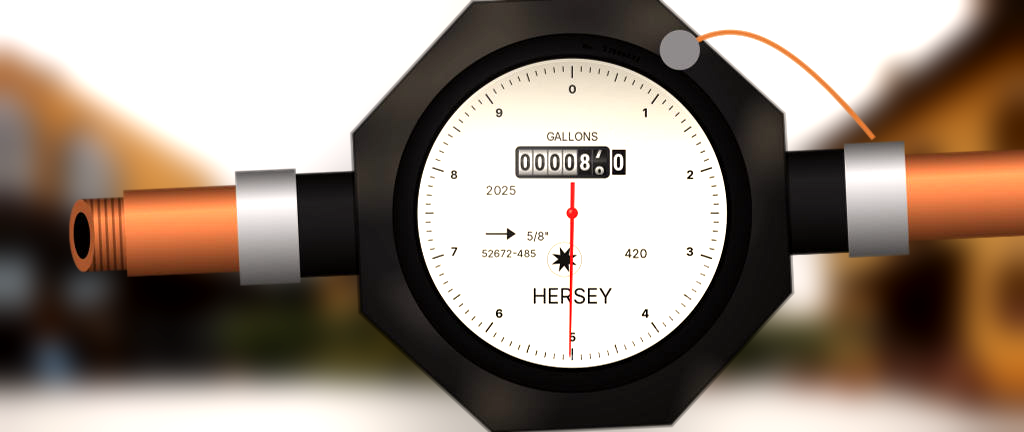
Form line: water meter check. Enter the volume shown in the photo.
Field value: 875.0 gal
